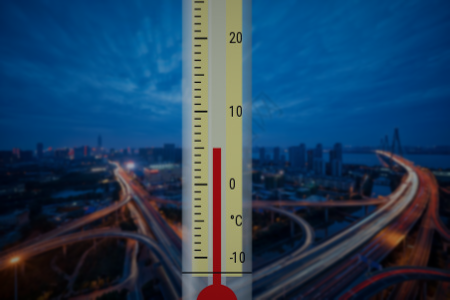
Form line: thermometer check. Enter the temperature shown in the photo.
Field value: 5 °C
